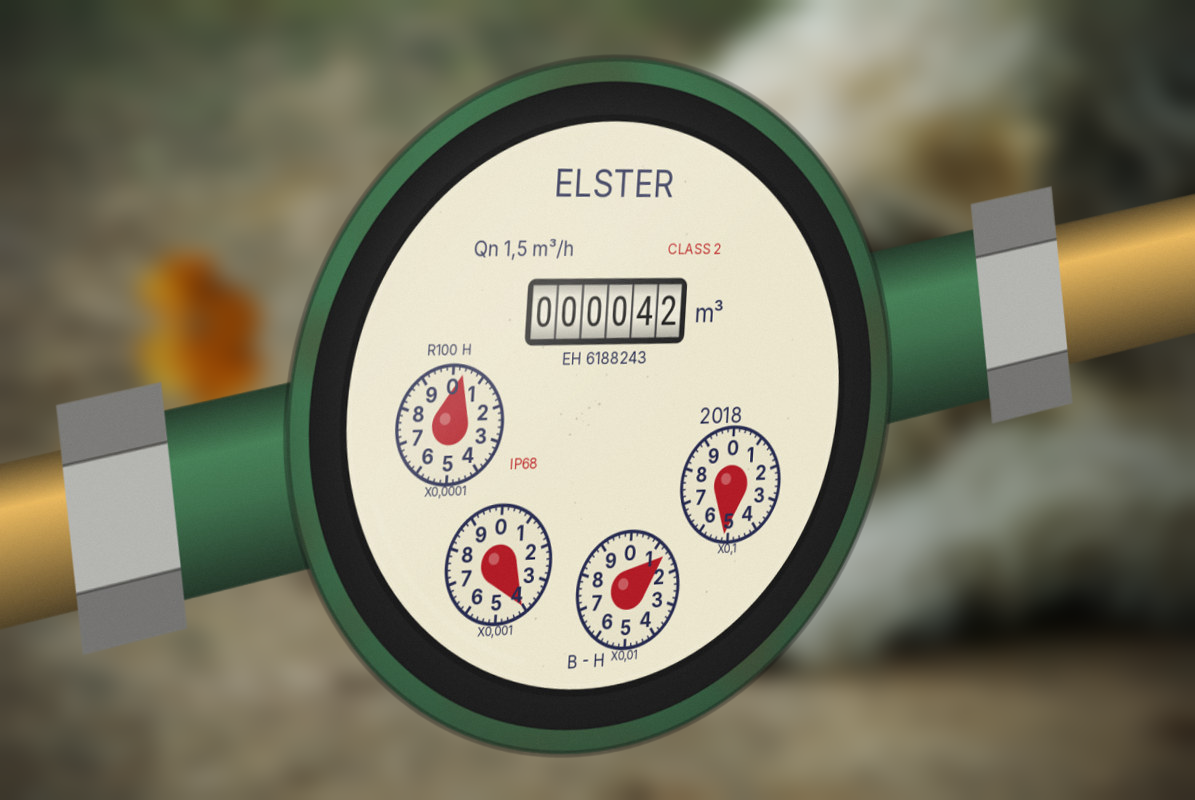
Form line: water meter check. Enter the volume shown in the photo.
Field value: 42.5140 m³
